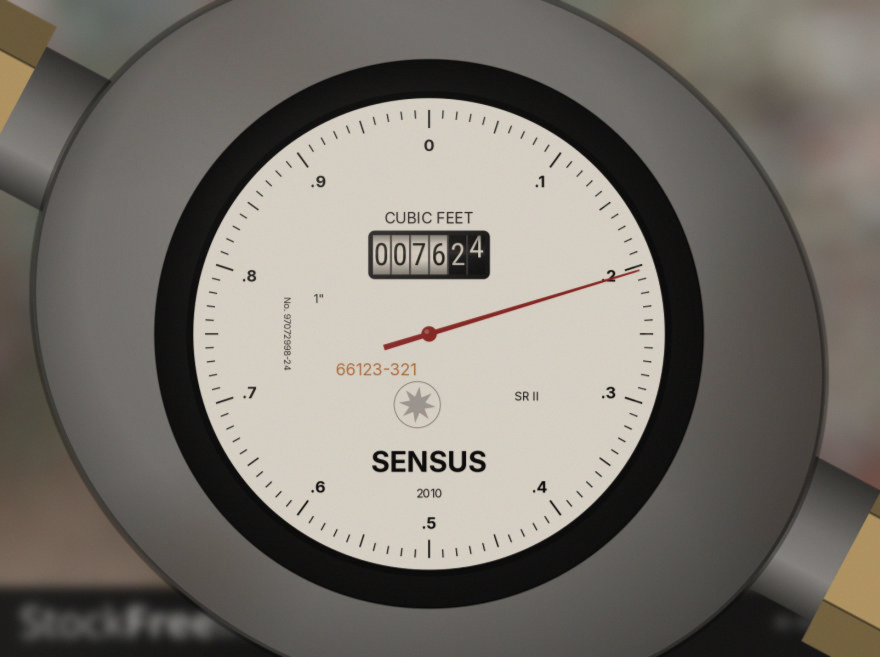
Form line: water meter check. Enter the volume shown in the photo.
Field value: 7624.20 ft³
